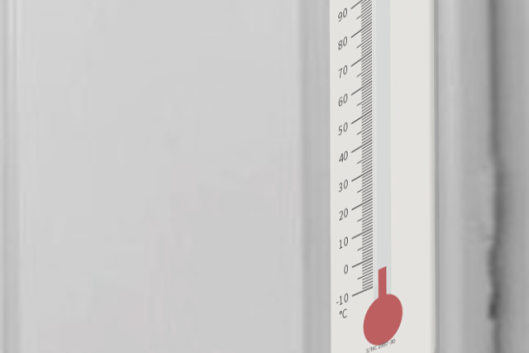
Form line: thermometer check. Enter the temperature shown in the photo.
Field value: -5 °C
